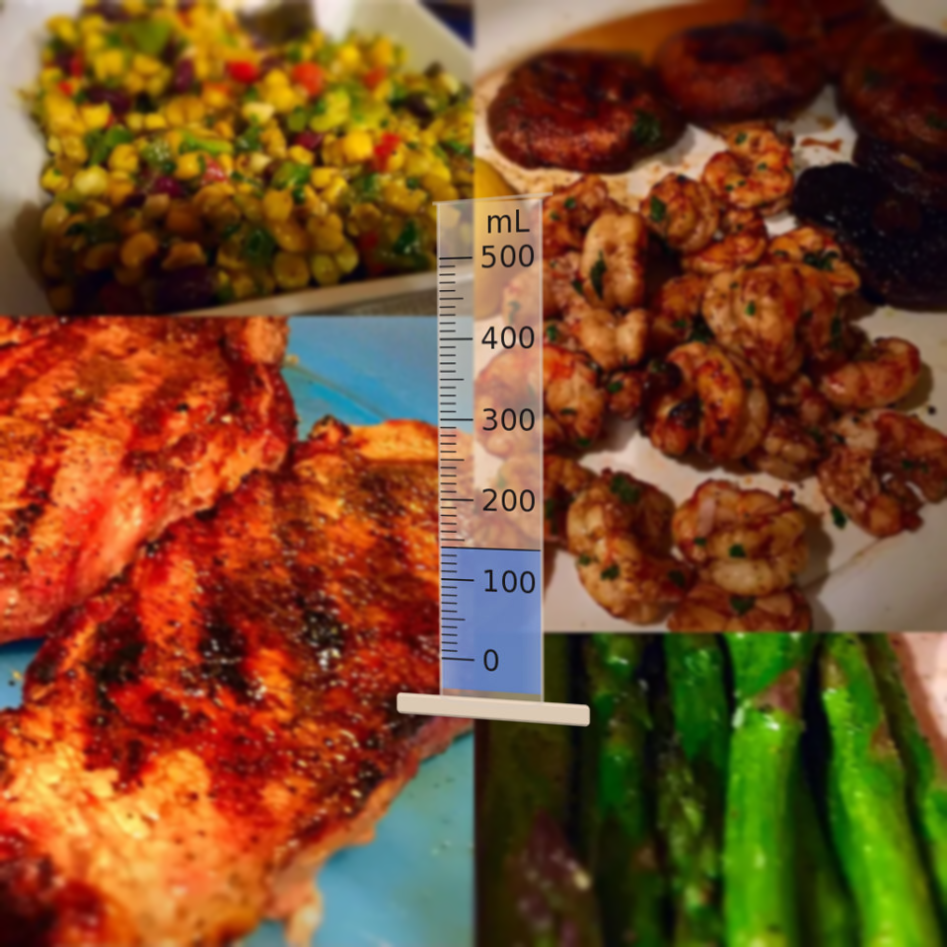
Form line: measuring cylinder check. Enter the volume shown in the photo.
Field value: 140 mL
